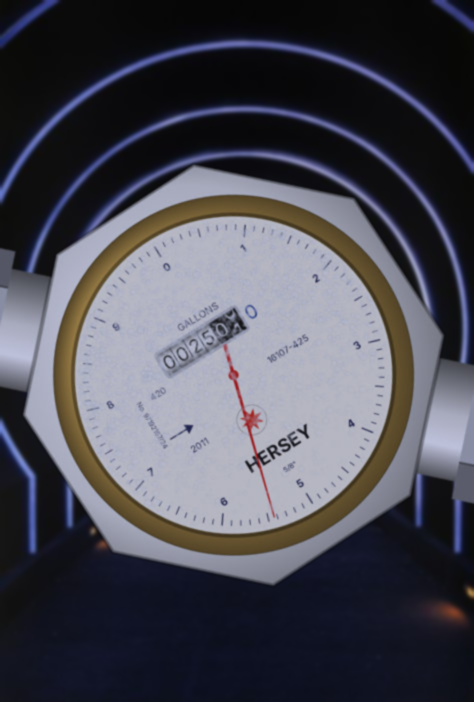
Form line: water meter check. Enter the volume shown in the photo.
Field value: 25005.4 gal
